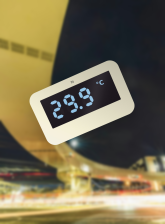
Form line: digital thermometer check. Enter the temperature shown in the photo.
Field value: 29.9 °C
